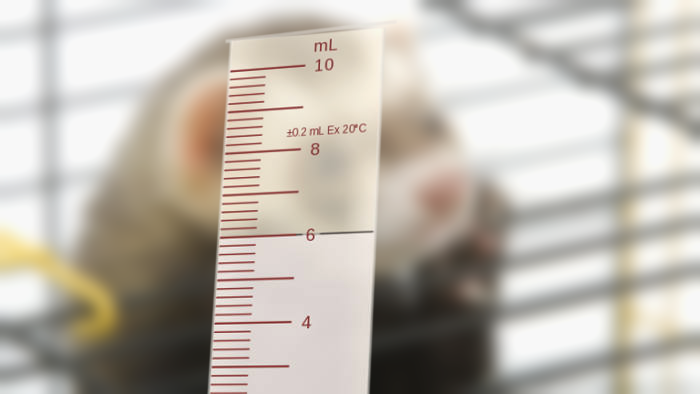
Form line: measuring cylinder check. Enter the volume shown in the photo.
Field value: 6 mL
